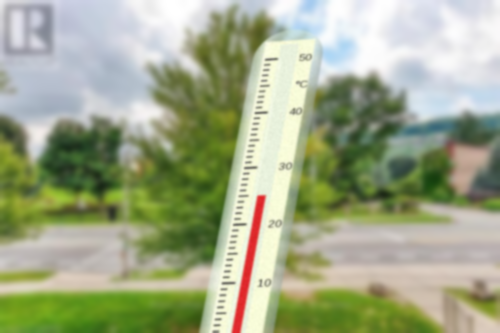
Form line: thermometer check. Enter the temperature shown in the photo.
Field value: 25 °C
